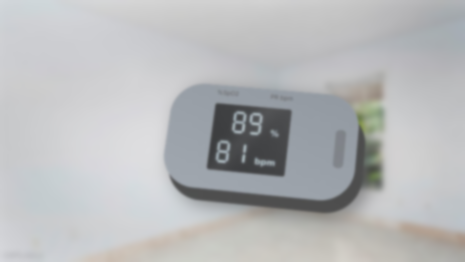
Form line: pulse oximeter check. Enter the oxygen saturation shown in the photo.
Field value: 89 %
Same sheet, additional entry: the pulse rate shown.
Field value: 81 bpm
